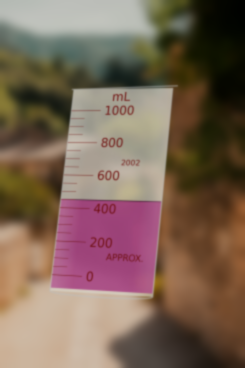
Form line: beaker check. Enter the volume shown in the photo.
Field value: 450 mL
